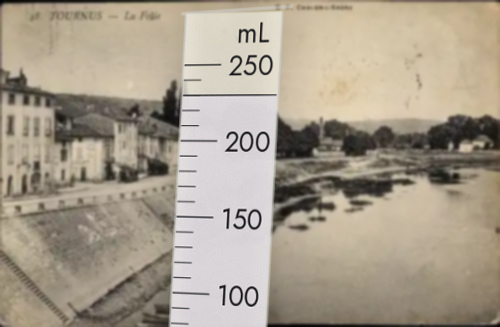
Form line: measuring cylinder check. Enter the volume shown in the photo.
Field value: 230 mL
